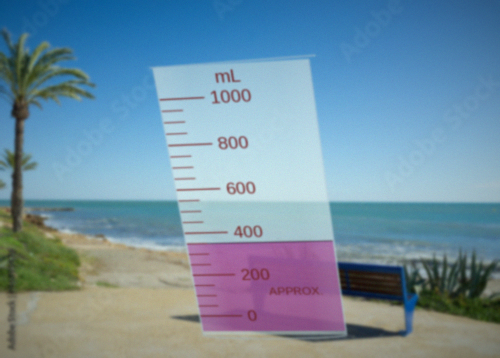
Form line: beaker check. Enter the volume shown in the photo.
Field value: 350 mL
